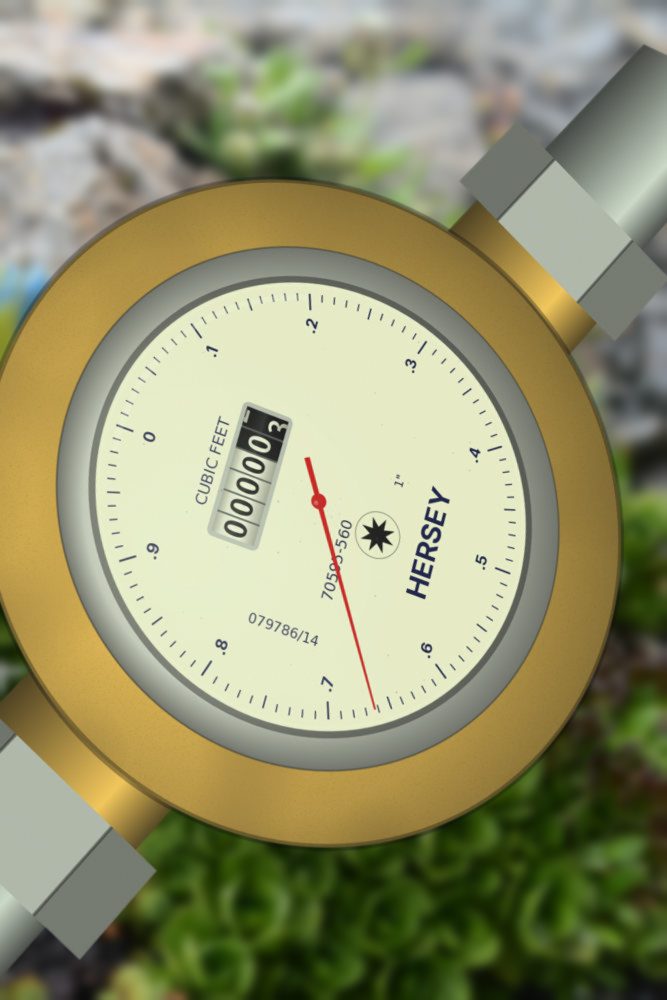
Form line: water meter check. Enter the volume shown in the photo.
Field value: 2.66 ft³
